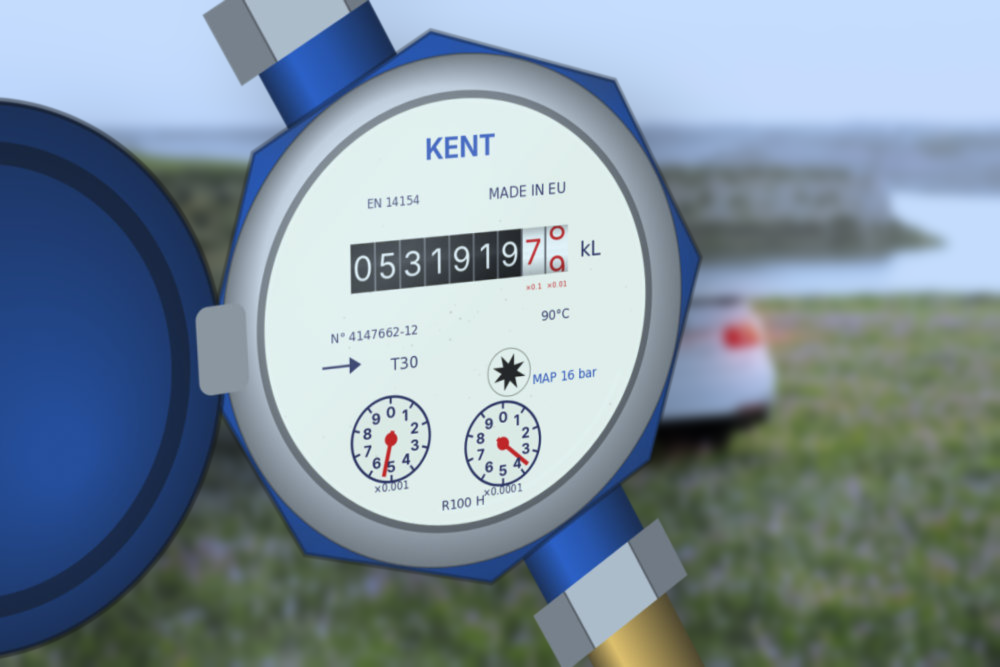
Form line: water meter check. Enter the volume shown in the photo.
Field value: 531919.7853 kL
